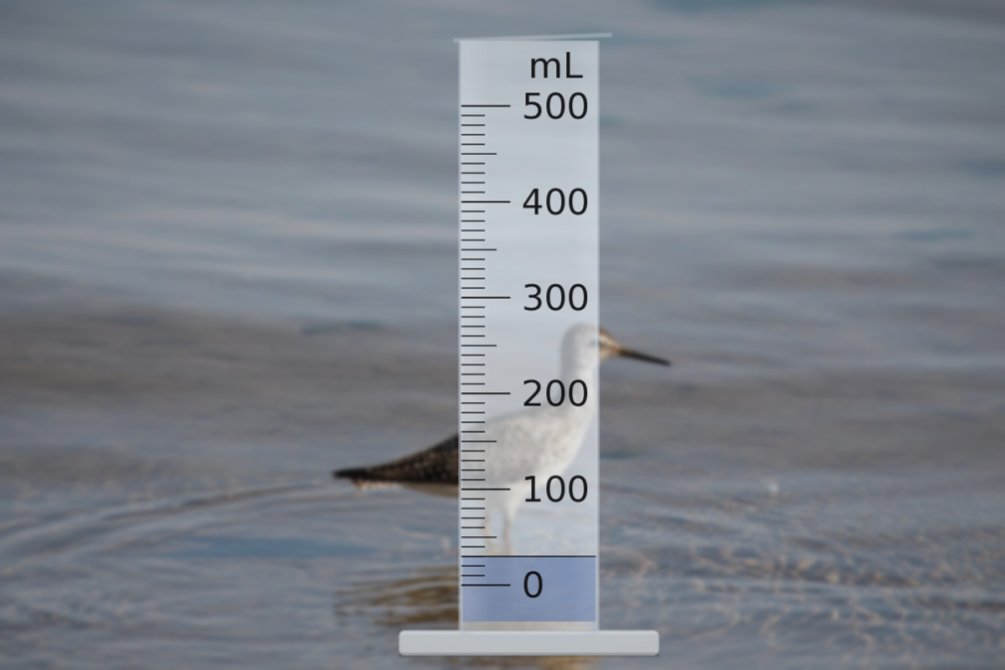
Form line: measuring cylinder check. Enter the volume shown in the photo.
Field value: 30 mL
